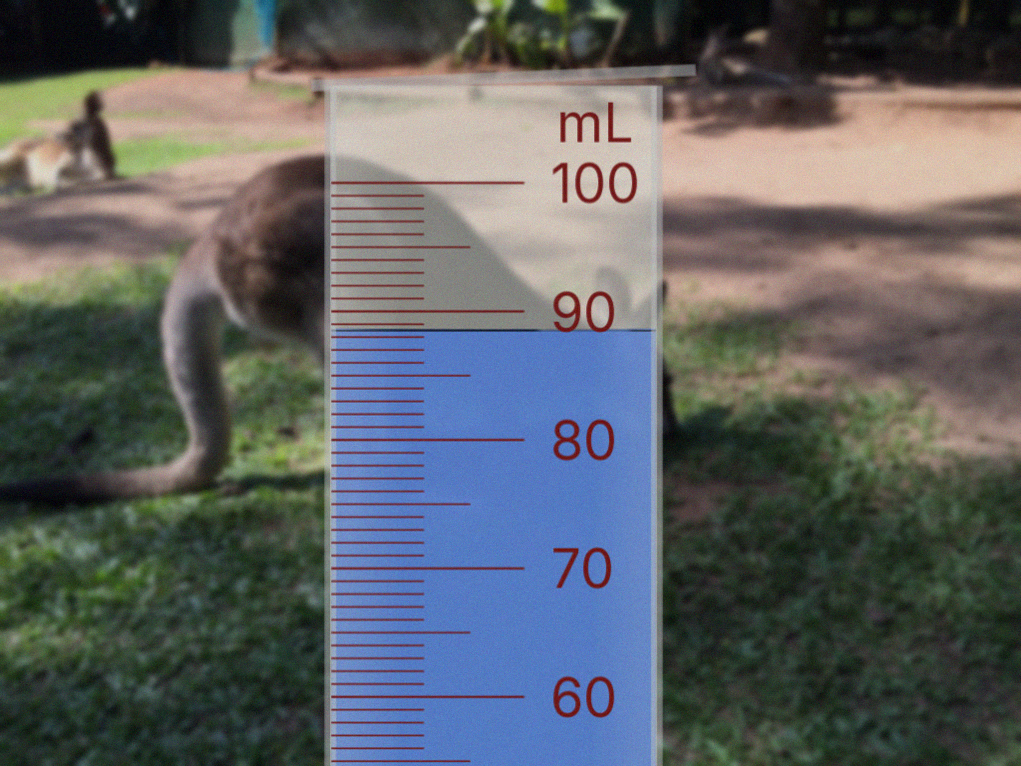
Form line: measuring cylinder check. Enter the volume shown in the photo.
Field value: 88.5 mL
